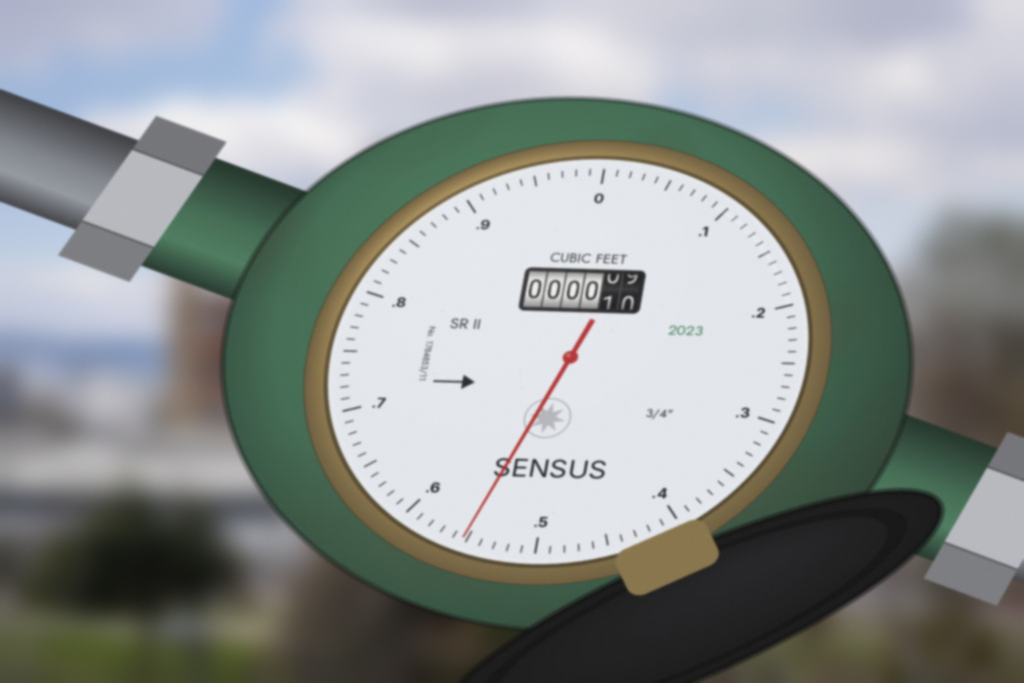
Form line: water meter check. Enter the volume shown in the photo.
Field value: 9.55 ft³
